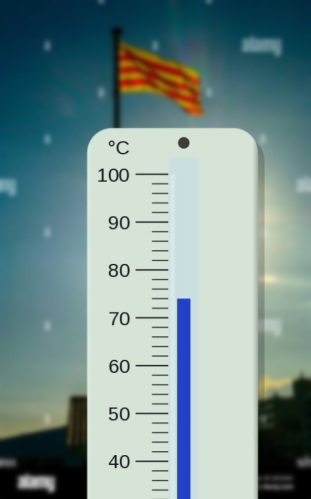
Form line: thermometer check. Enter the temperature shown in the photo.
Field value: 74 °C
